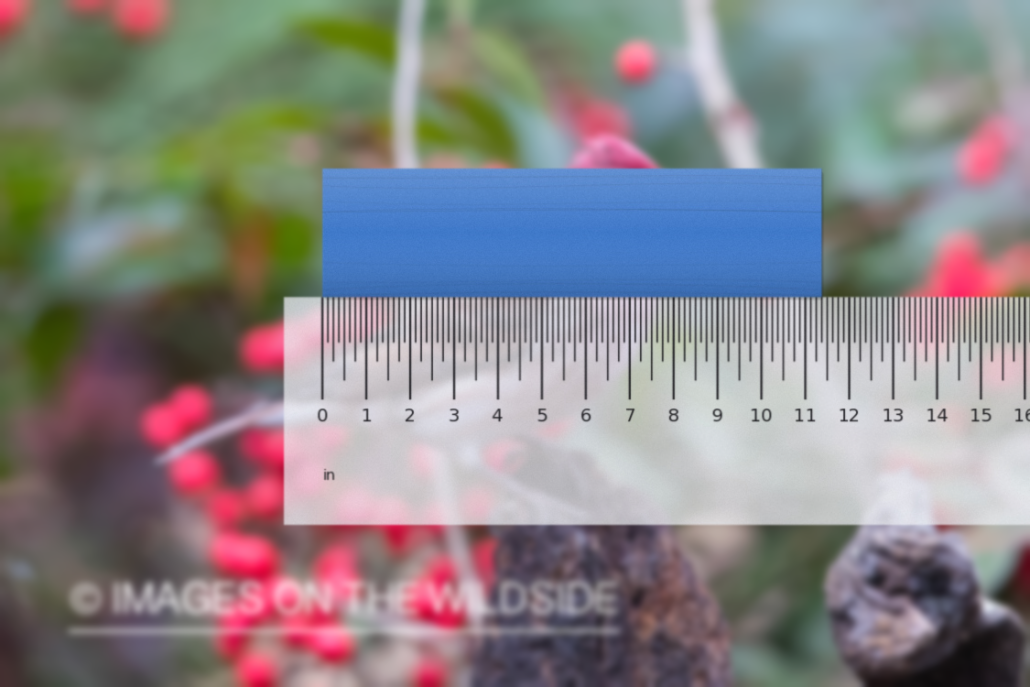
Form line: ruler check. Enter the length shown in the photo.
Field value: 11.375 in
